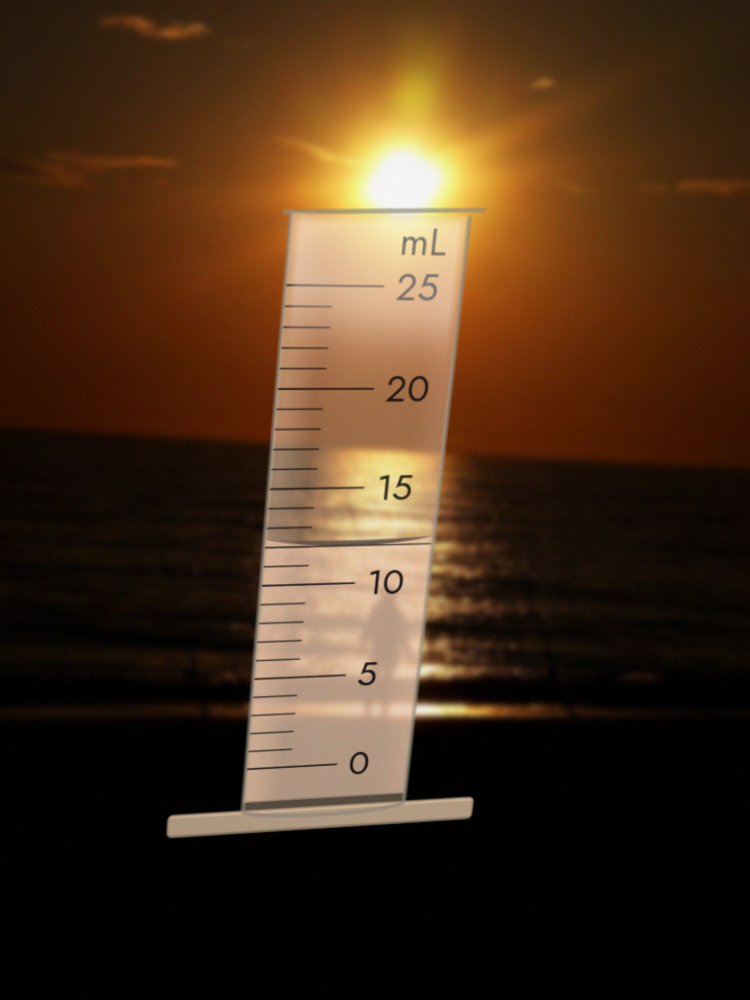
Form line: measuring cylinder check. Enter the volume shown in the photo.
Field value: 12 mL
